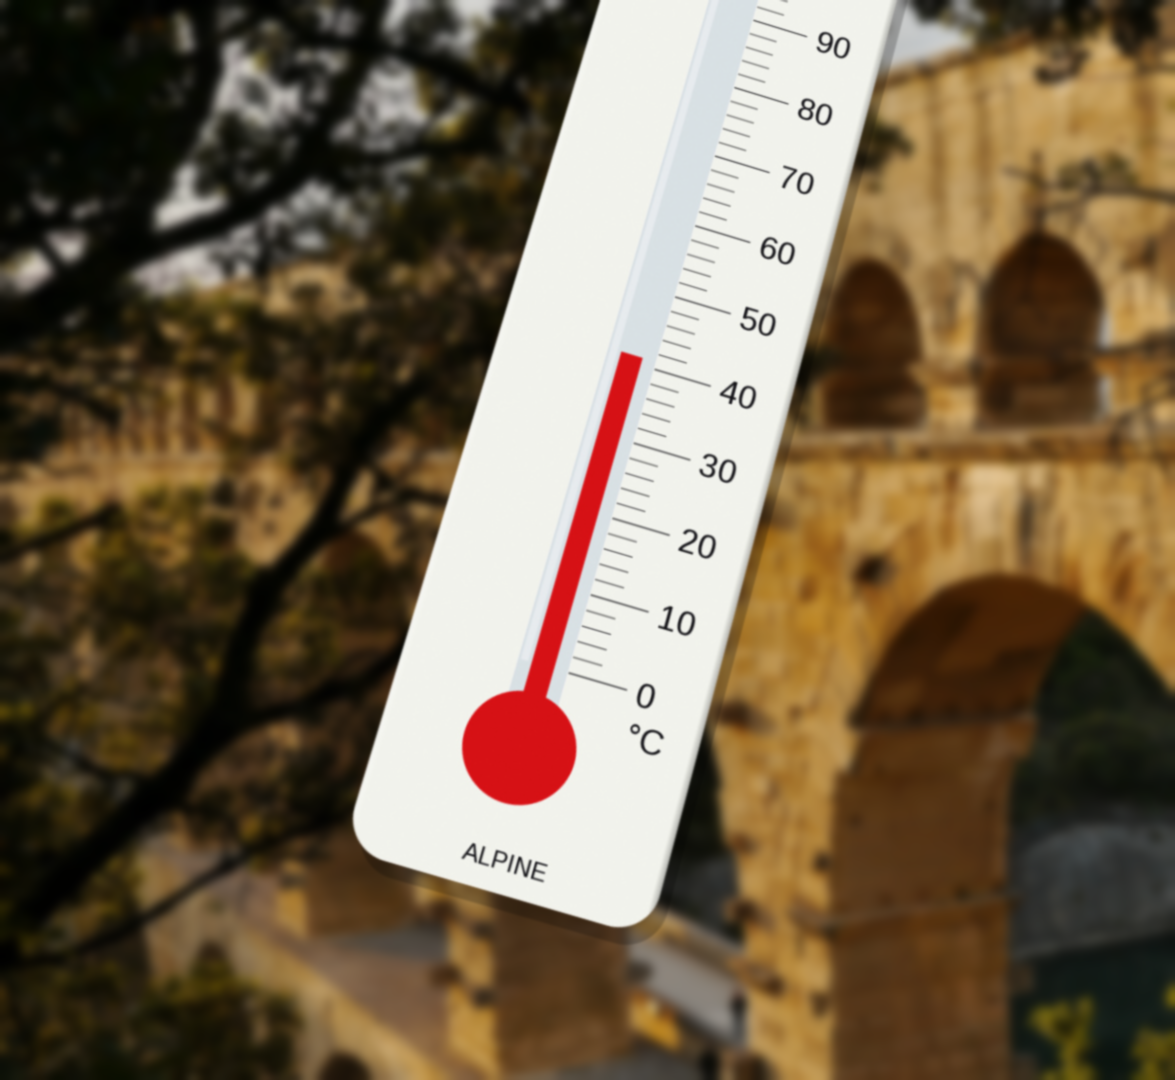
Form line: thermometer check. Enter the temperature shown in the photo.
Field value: 41 °C
